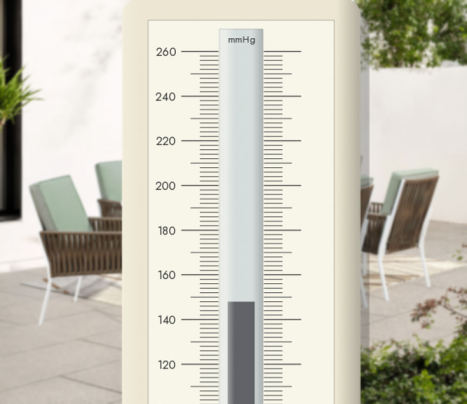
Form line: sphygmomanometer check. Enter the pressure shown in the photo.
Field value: 148 mmHg
